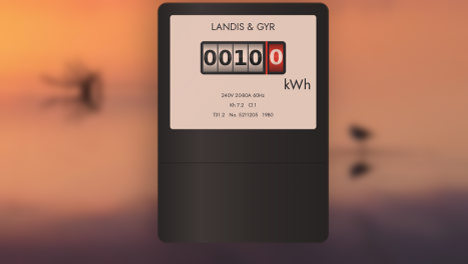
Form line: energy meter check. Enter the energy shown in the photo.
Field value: 10.0 kWh
